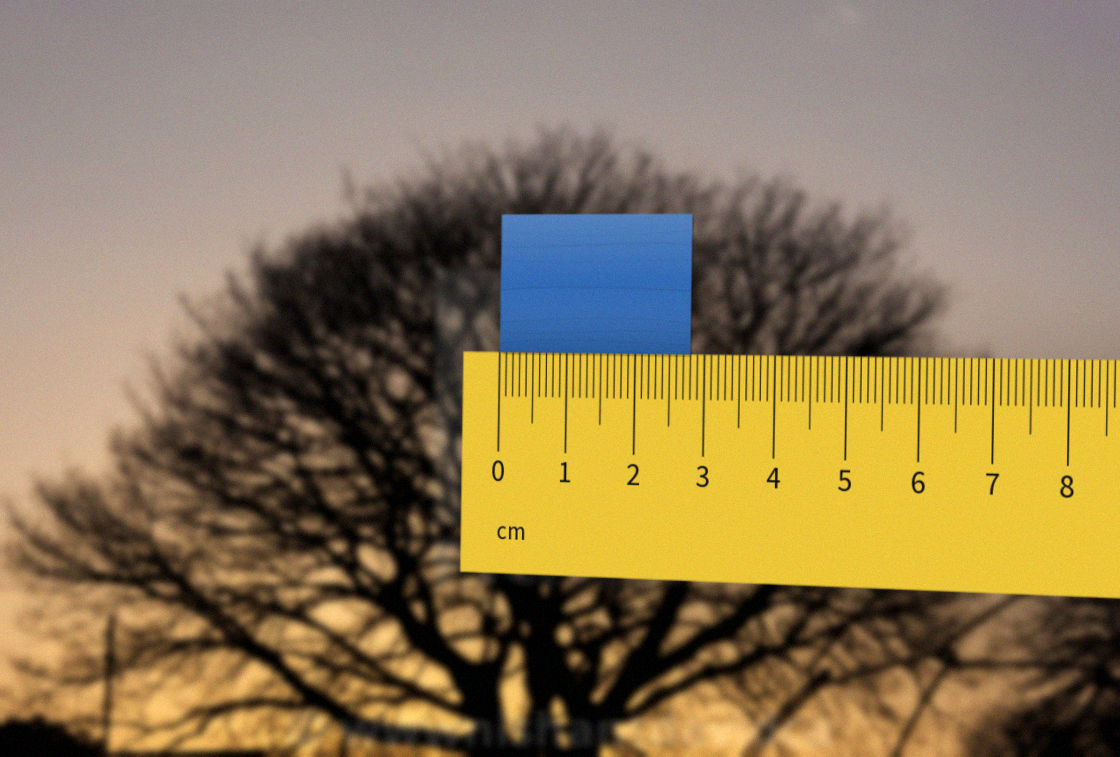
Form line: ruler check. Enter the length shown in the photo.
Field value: 2.8 cm
